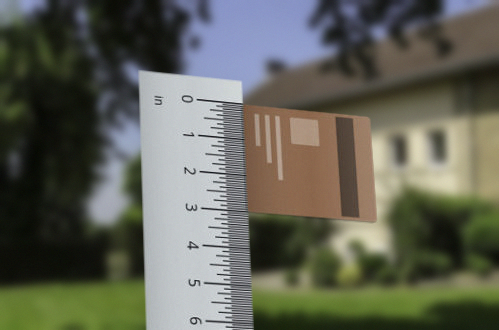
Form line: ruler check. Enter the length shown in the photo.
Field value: 3 in
